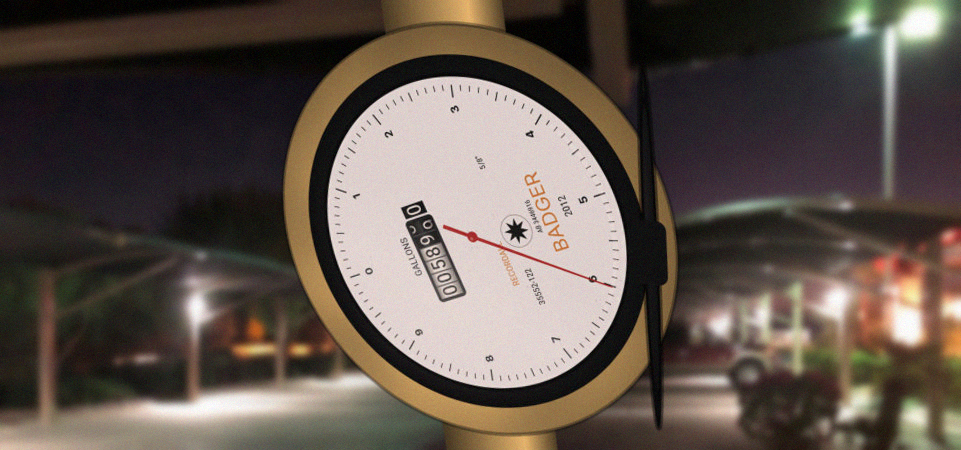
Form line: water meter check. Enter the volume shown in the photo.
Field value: 58986.0 gal
